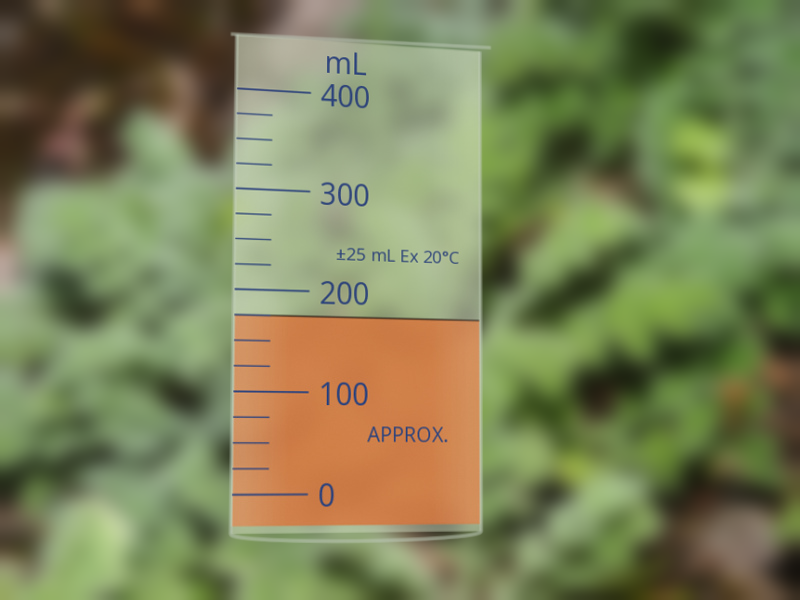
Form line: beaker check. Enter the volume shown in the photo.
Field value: 175 mL
